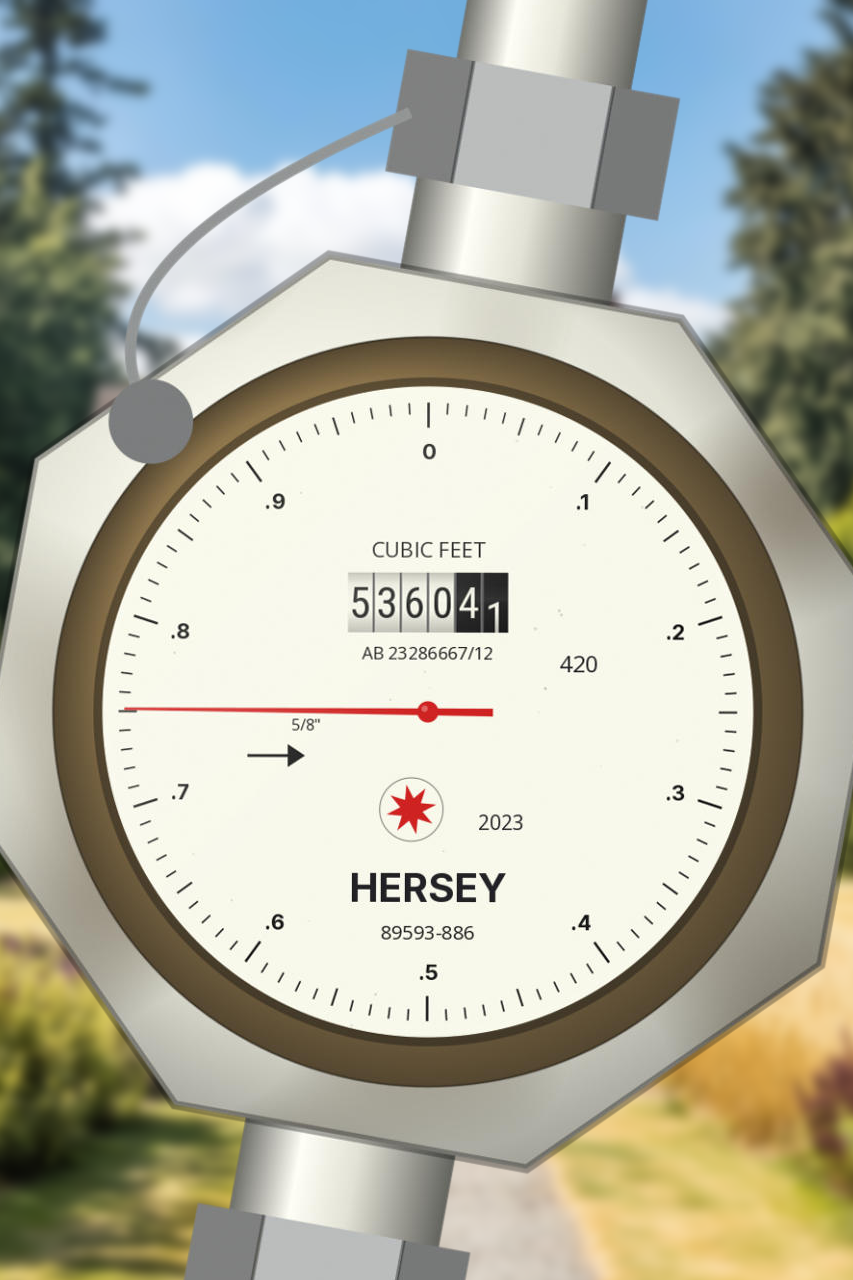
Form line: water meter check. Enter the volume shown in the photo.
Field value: 536040.75 ft³
